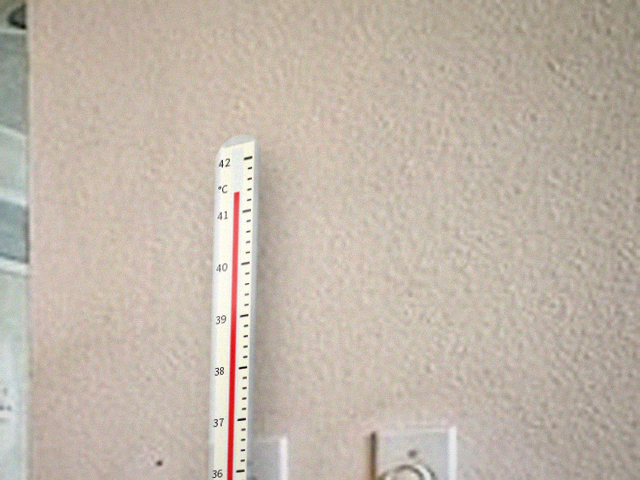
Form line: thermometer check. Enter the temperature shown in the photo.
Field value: 41.4 °C
